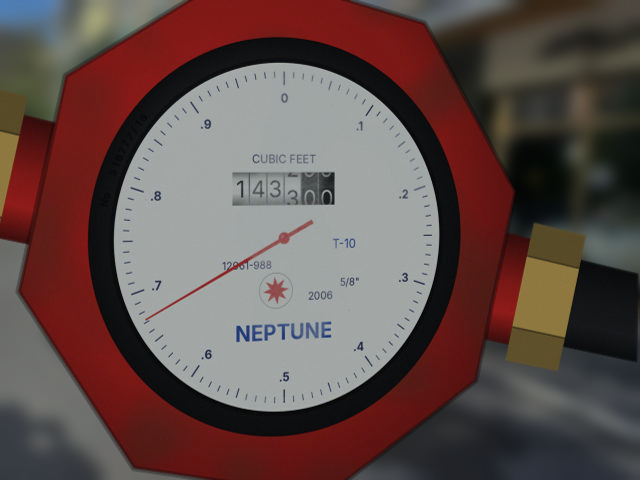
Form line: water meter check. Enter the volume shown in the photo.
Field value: 143299.67 ft³
